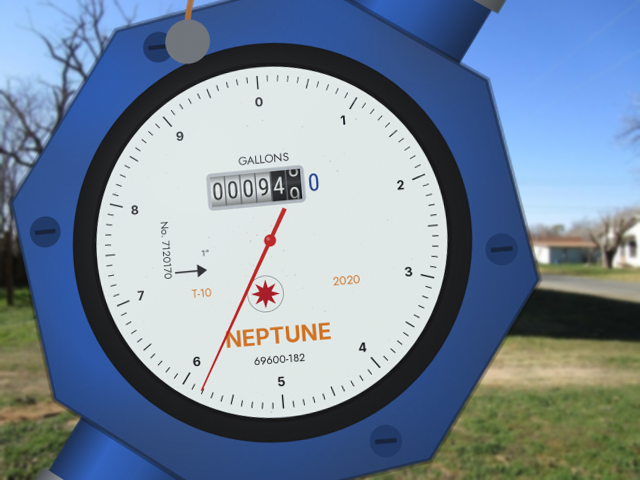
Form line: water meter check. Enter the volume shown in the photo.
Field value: 9485.8 gal
